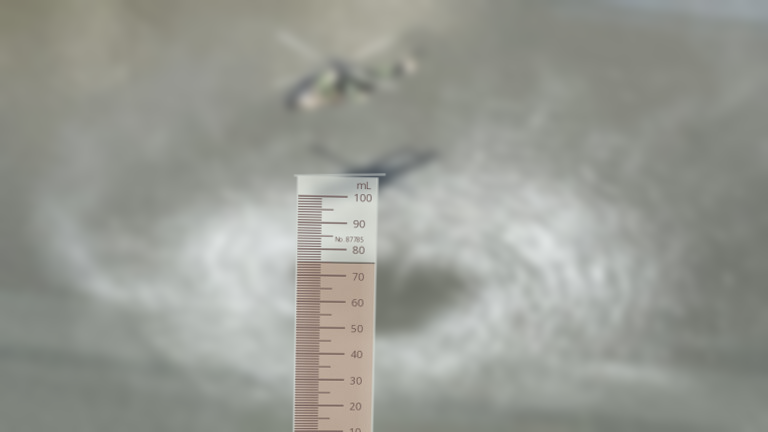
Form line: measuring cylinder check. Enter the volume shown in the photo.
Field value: 75 mL
